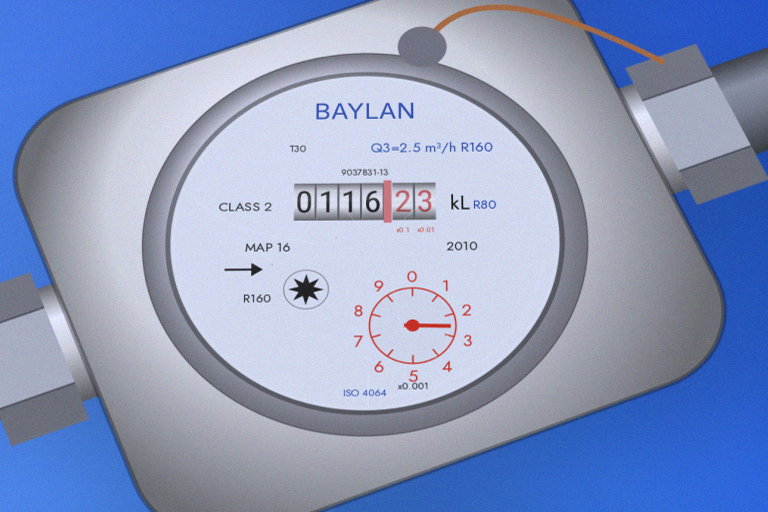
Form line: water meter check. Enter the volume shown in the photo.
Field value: 116.232 kL
